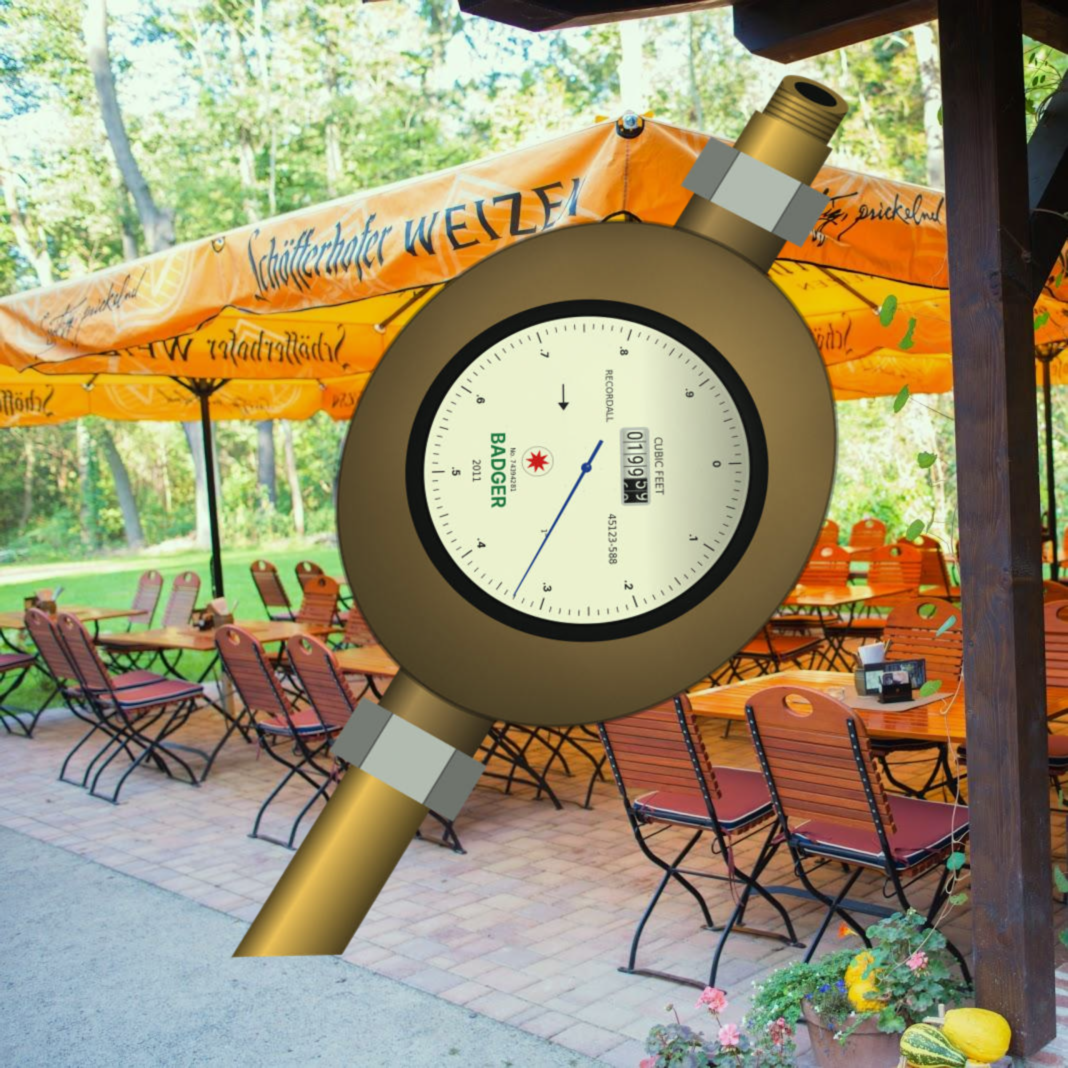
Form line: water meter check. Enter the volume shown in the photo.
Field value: 19959.33 ft³
